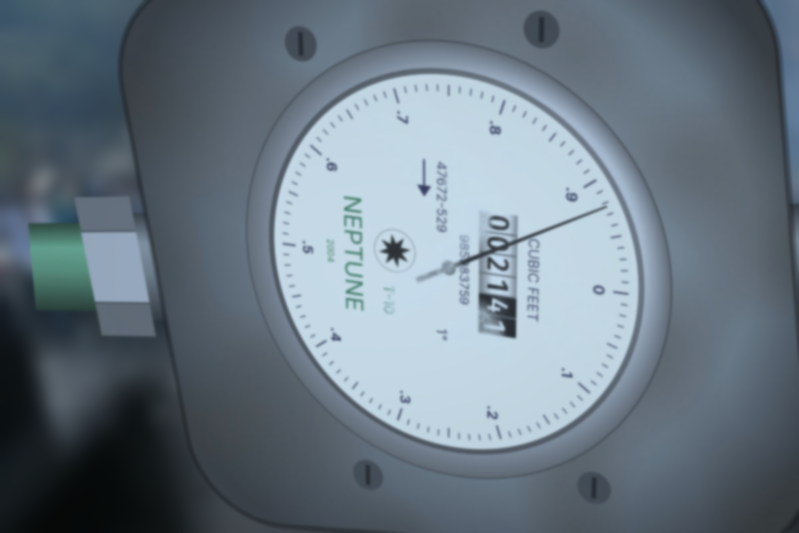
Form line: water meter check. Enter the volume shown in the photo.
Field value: 2140.92 ft³
